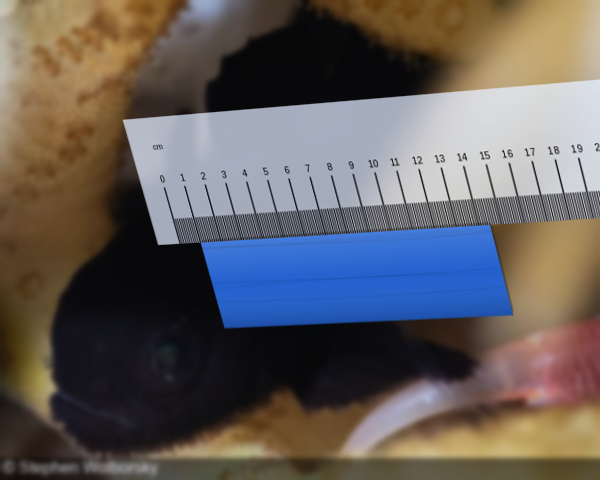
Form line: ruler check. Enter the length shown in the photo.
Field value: 13.5 cm
